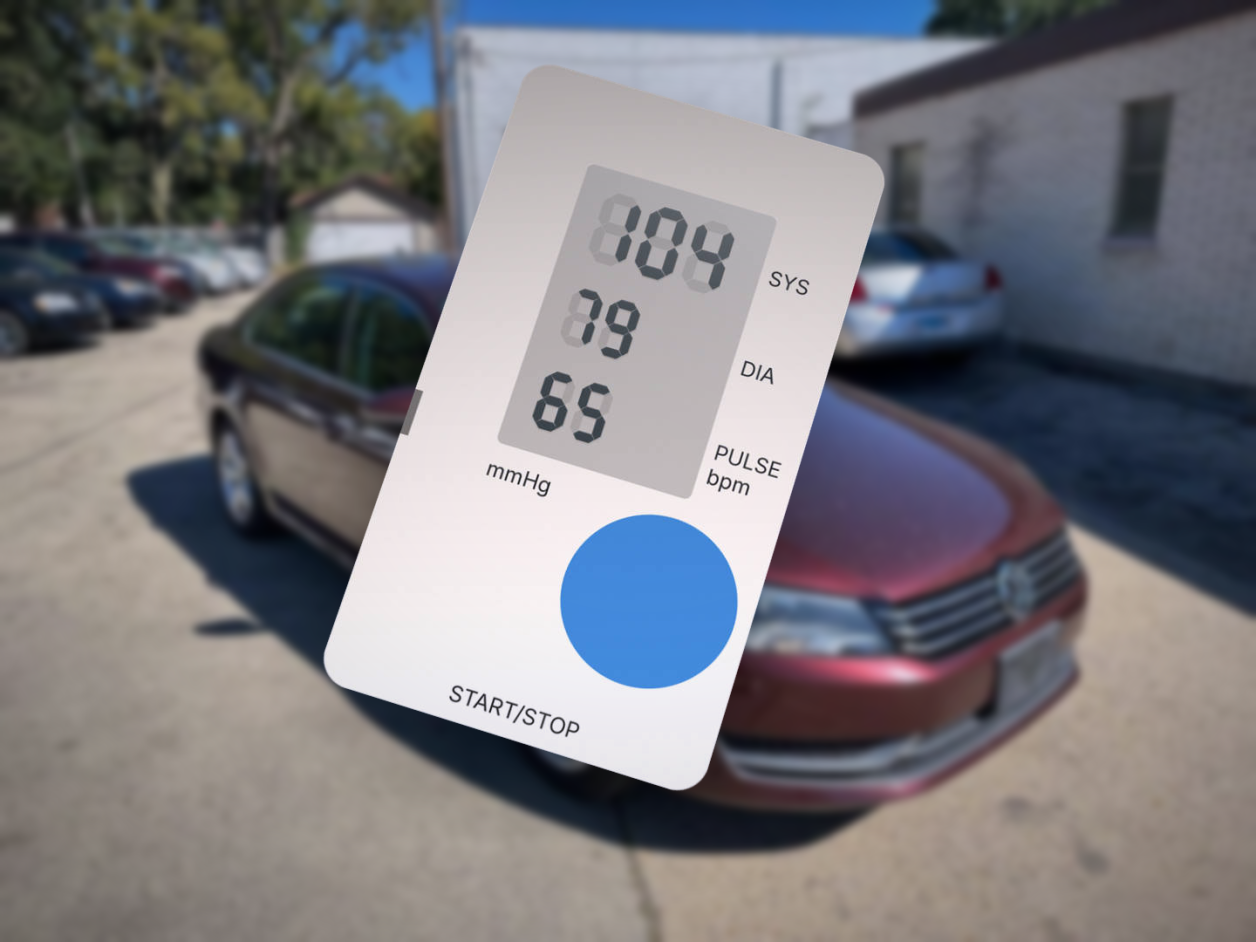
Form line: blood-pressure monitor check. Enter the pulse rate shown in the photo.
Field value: 65 bpm
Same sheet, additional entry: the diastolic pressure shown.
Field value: 79 mmHg
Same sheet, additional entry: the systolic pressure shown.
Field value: 104 mmHg
